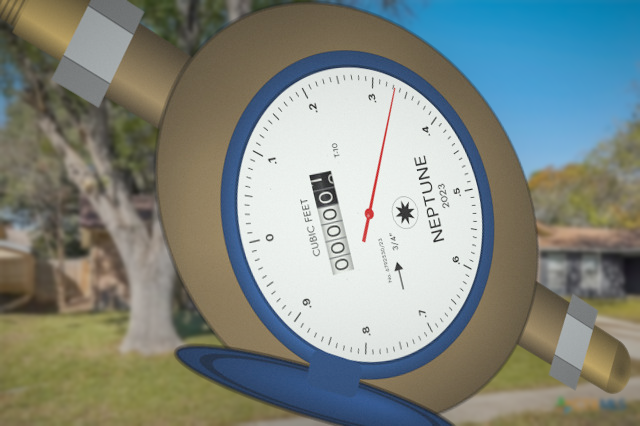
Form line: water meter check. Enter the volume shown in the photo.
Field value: 1.33 ft³
